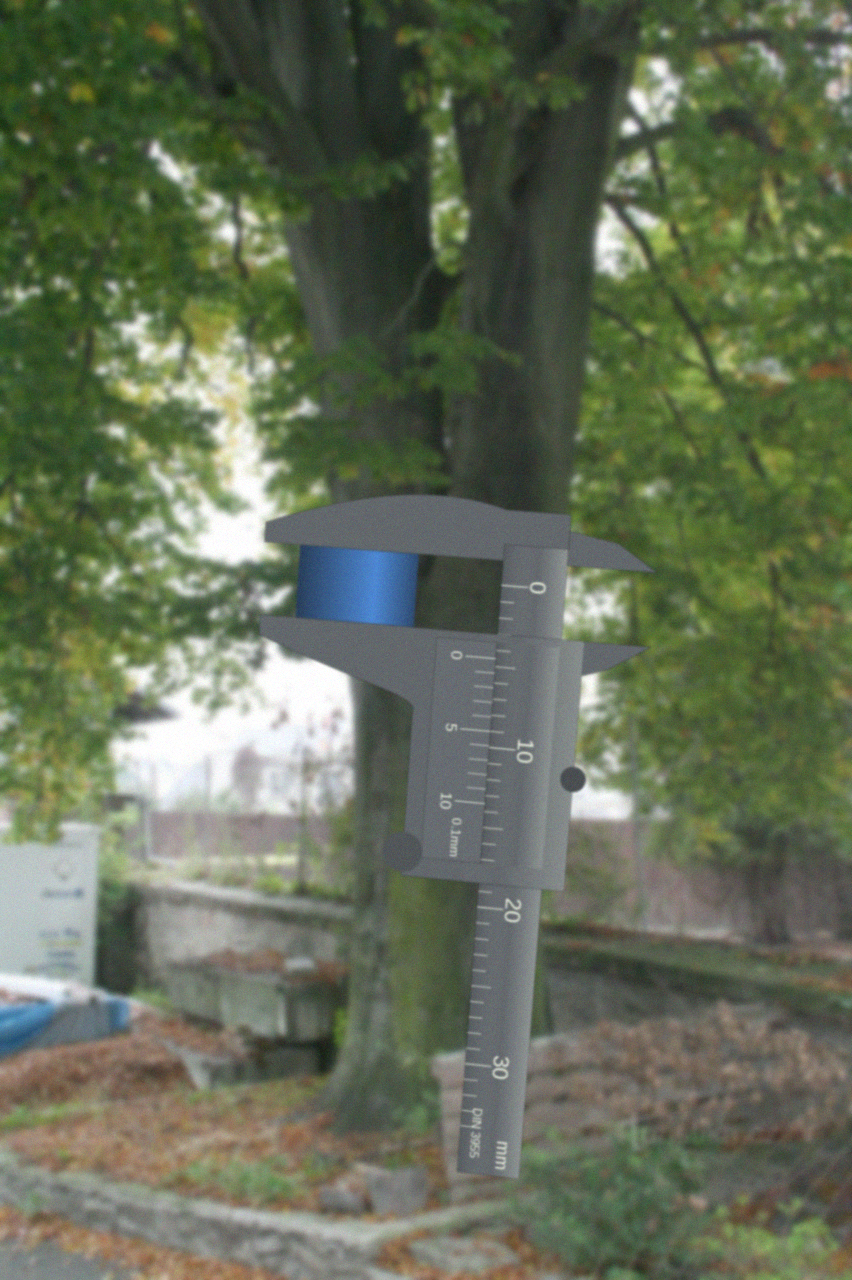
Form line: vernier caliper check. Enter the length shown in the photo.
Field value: 4.5 mm
